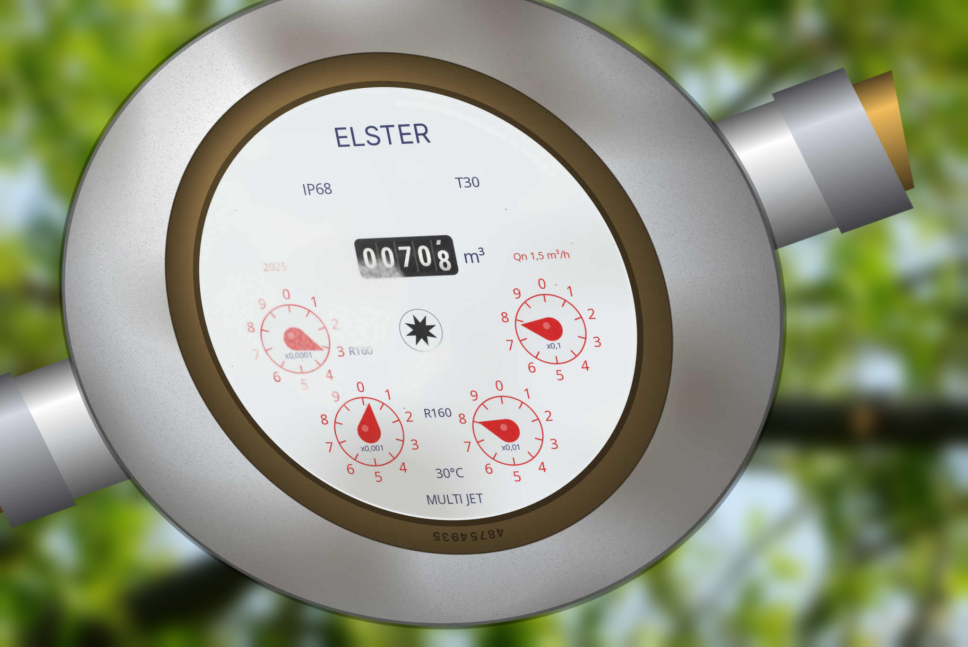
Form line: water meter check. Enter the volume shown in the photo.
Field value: 707.7803 m³
